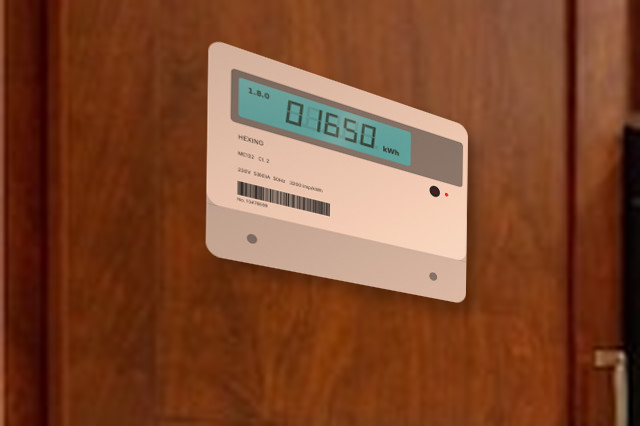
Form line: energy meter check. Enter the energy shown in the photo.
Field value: 1650 kWh
